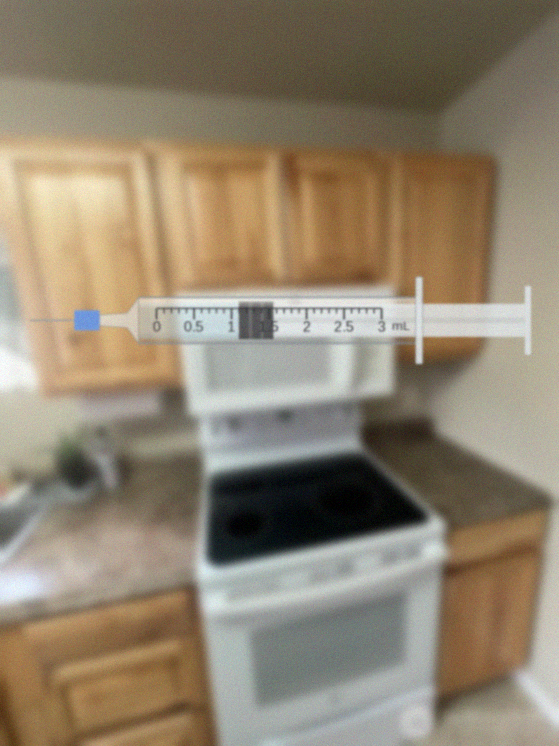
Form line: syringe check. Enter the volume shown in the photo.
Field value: 1.1 mL
